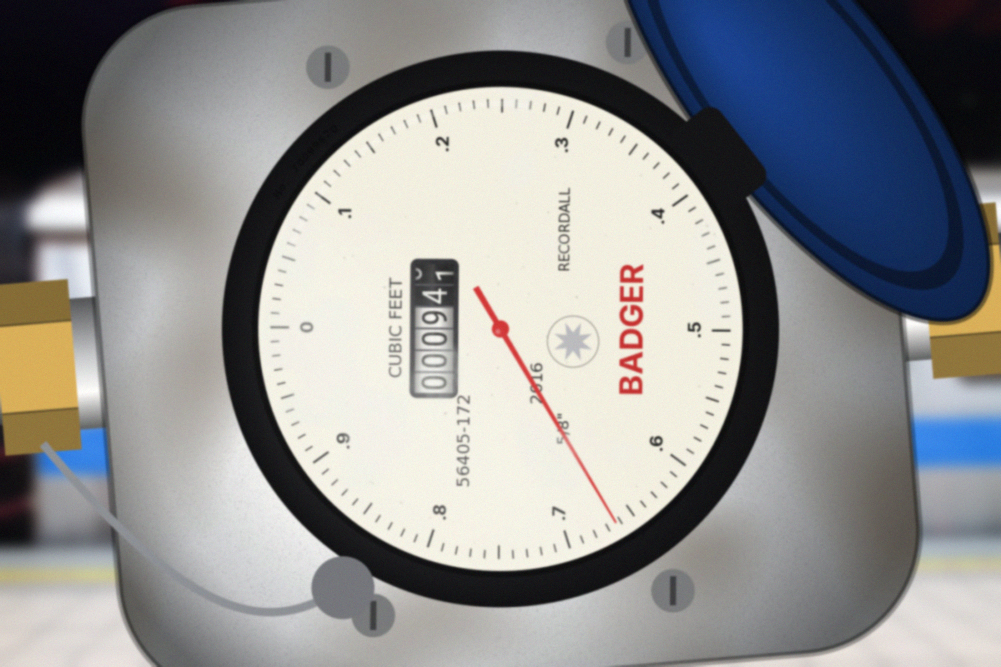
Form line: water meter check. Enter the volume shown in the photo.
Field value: 940.66 ft³
